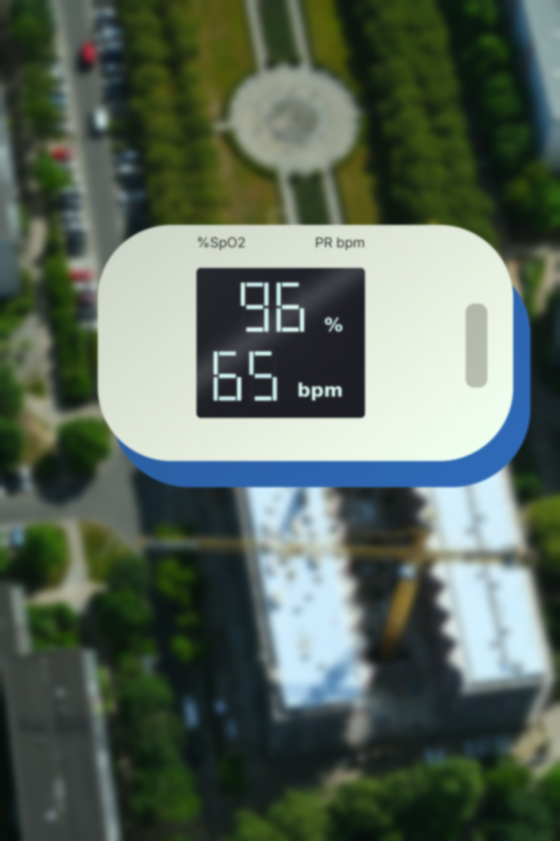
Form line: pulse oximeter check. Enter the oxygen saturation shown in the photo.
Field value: 96 %
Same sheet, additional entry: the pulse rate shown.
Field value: 65 bpm
